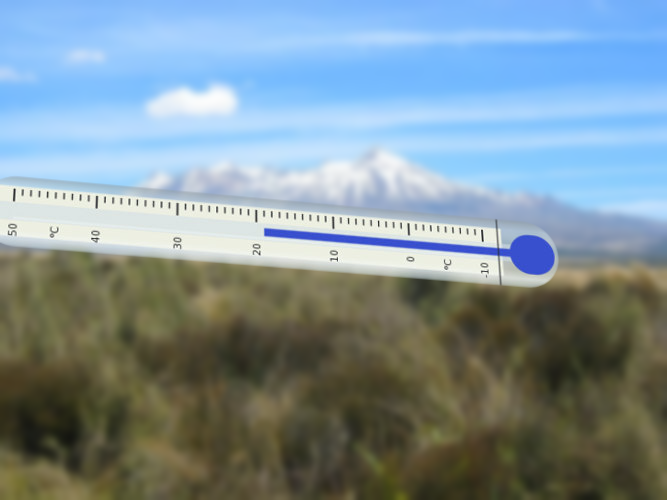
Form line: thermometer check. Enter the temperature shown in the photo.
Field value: 19 °C
